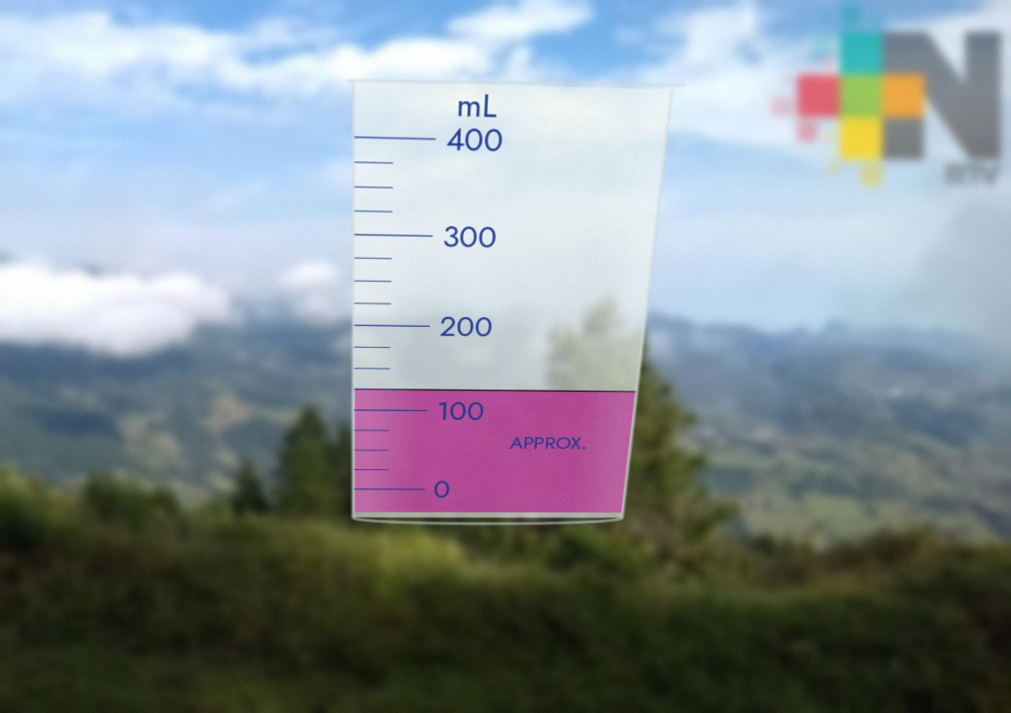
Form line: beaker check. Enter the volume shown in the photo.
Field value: 125 mL
